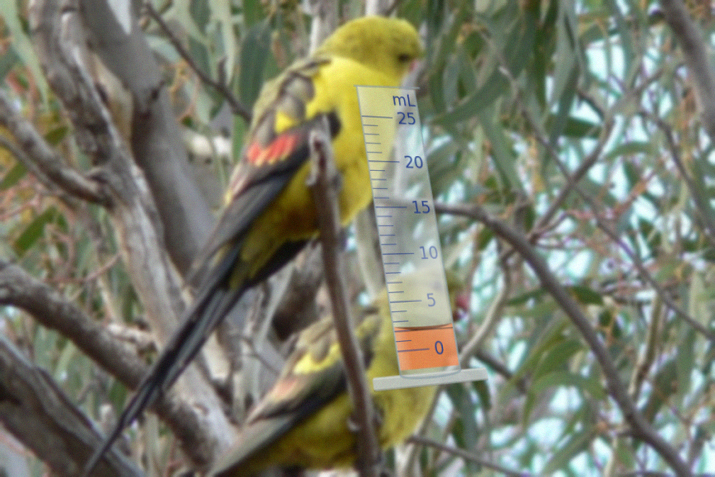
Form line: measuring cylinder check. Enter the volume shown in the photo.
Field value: 2 mL
